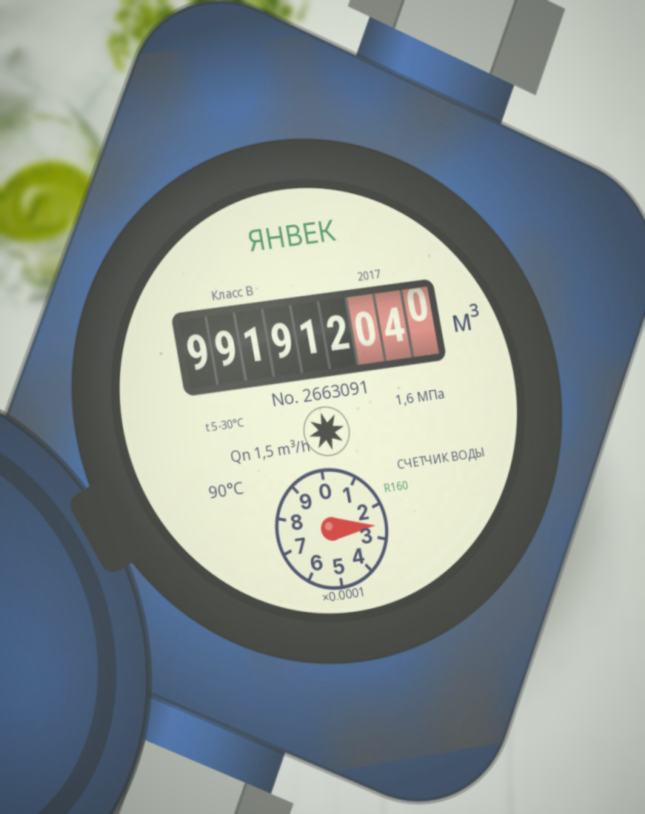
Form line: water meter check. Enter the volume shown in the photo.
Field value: 991912.0402 m³
